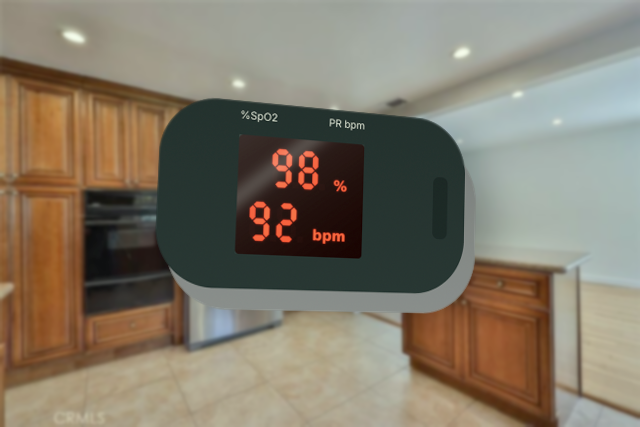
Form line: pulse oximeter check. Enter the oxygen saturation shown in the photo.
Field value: 98 %
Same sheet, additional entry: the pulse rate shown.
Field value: 92 bpm
